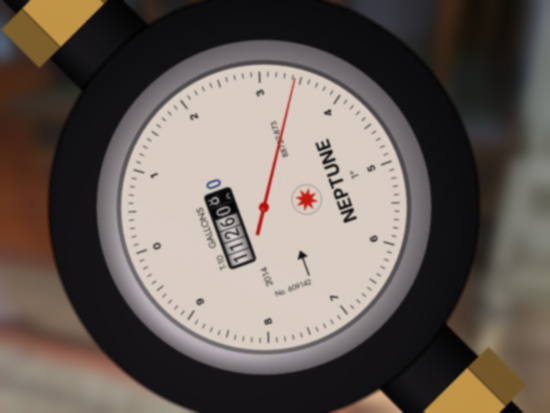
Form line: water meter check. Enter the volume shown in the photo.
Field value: 1126083.4 gal
